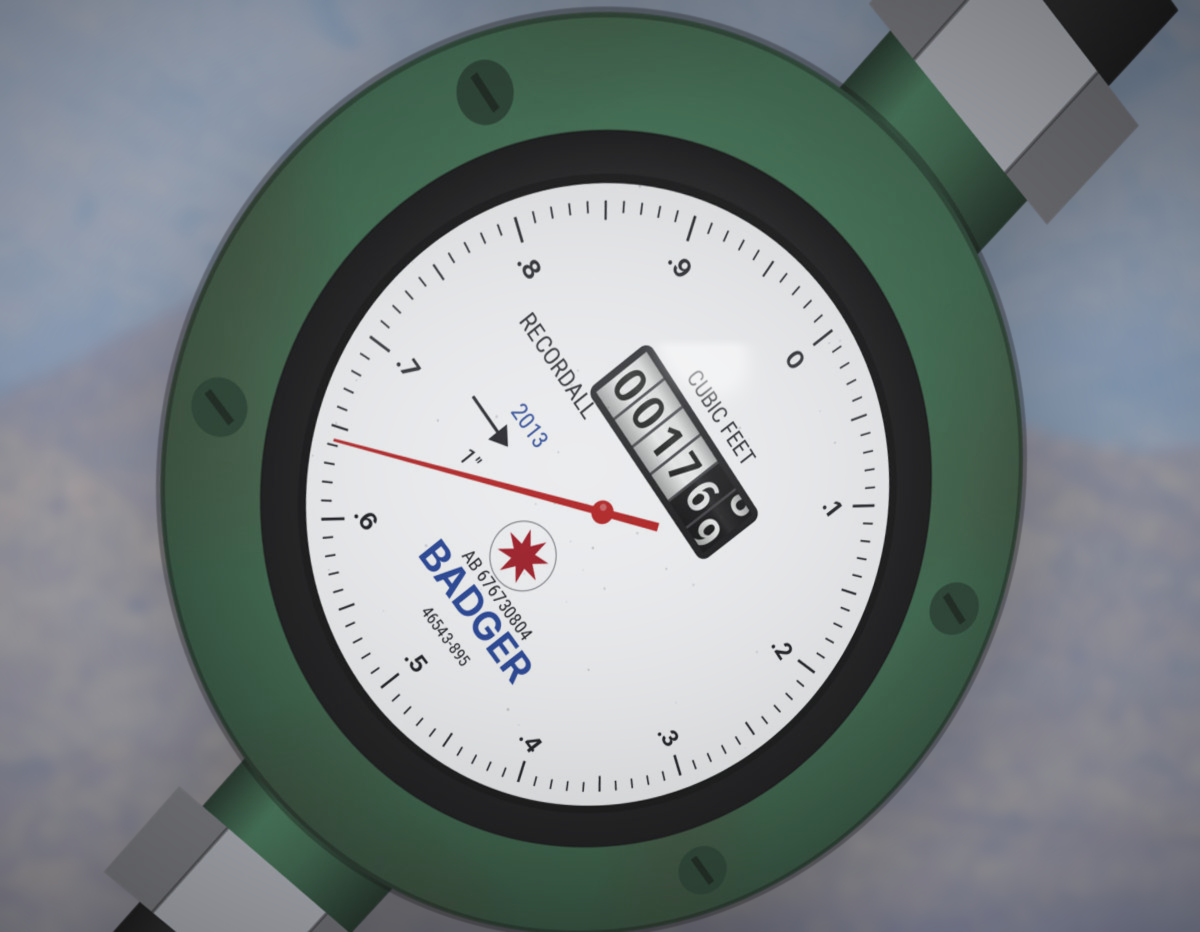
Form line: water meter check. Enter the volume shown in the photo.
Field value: 1768.64 ft³
